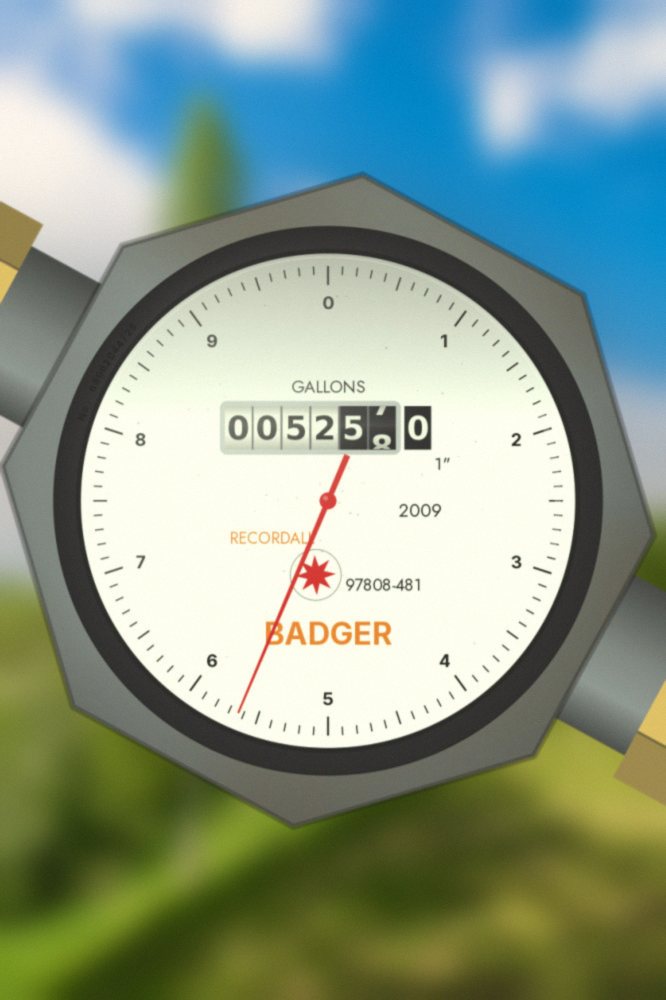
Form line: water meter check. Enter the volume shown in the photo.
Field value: 52575.6 gal
